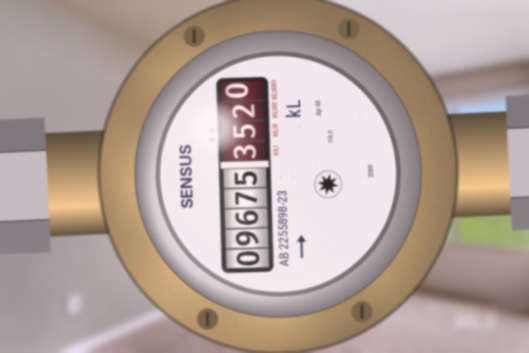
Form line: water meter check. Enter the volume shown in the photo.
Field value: 9675.3520 kL
